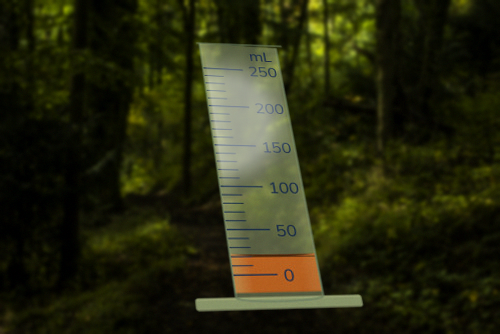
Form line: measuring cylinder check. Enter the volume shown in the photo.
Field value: 20 mL
